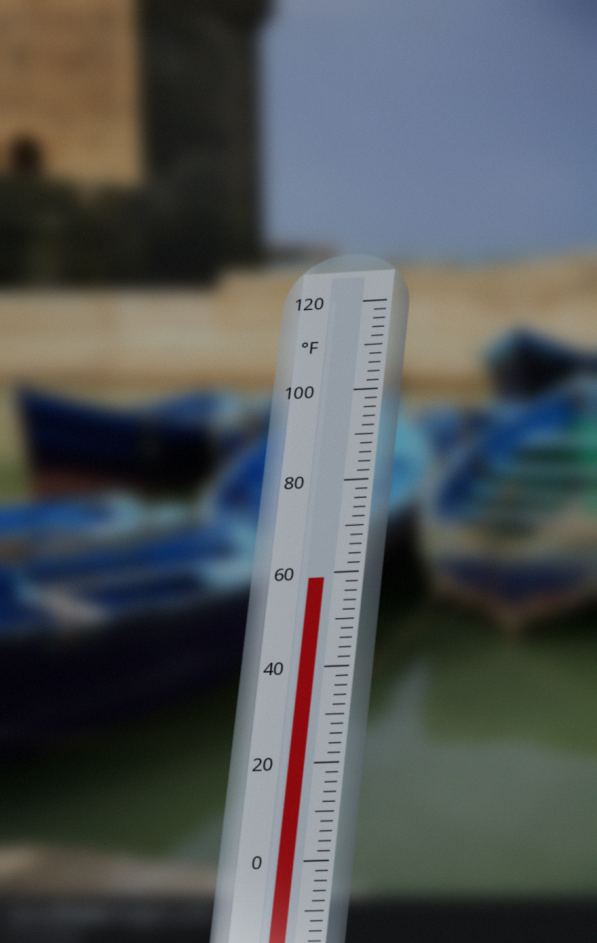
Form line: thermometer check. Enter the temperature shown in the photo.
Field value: 59 °F
